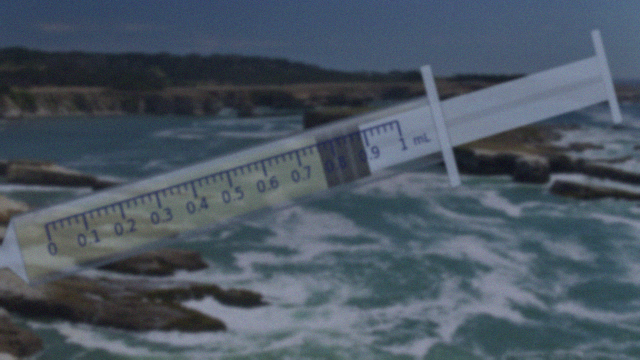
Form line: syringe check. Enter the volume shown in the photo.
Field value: 0.76 mL
